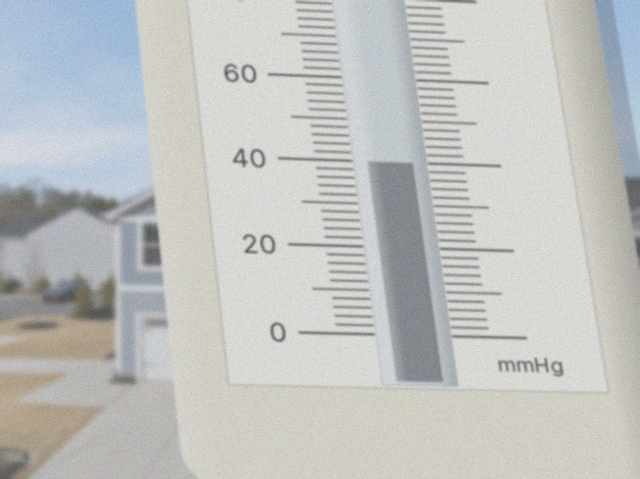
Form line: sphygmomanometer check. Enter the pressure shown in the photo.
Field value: 40 mmHg
